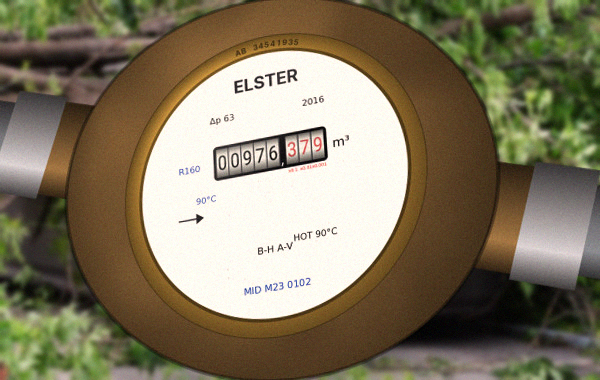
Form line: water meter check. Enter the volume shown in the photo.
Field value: 976.379 m³
